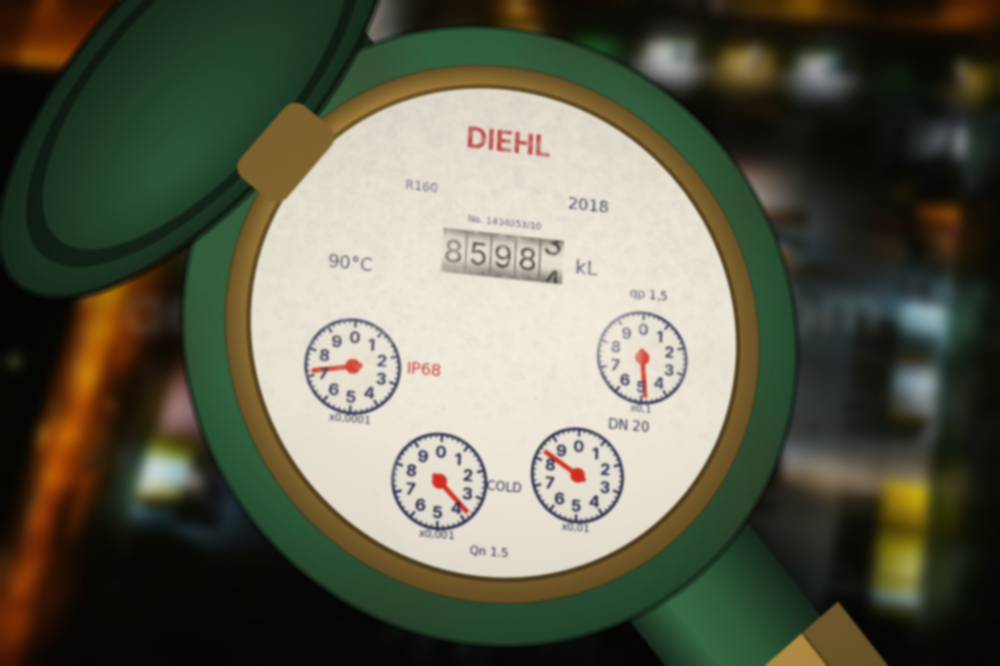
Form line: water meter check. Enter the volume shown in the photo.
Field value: 85983.4837 kL
